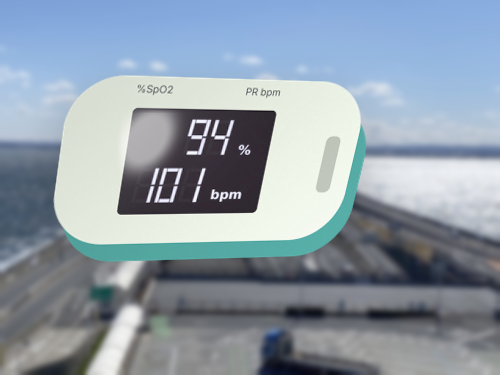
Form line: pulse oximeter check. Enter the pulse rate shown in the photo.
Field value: 101 bpm
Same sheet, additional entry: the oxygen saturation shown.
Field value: 94 %
